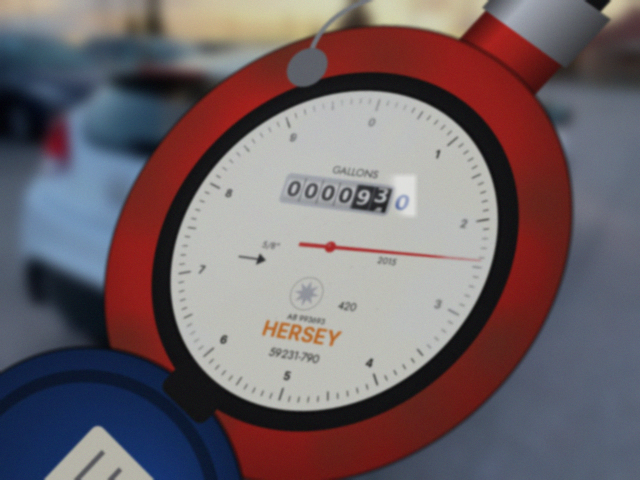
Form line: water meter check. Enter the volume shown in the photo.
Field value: 932.4 gal
